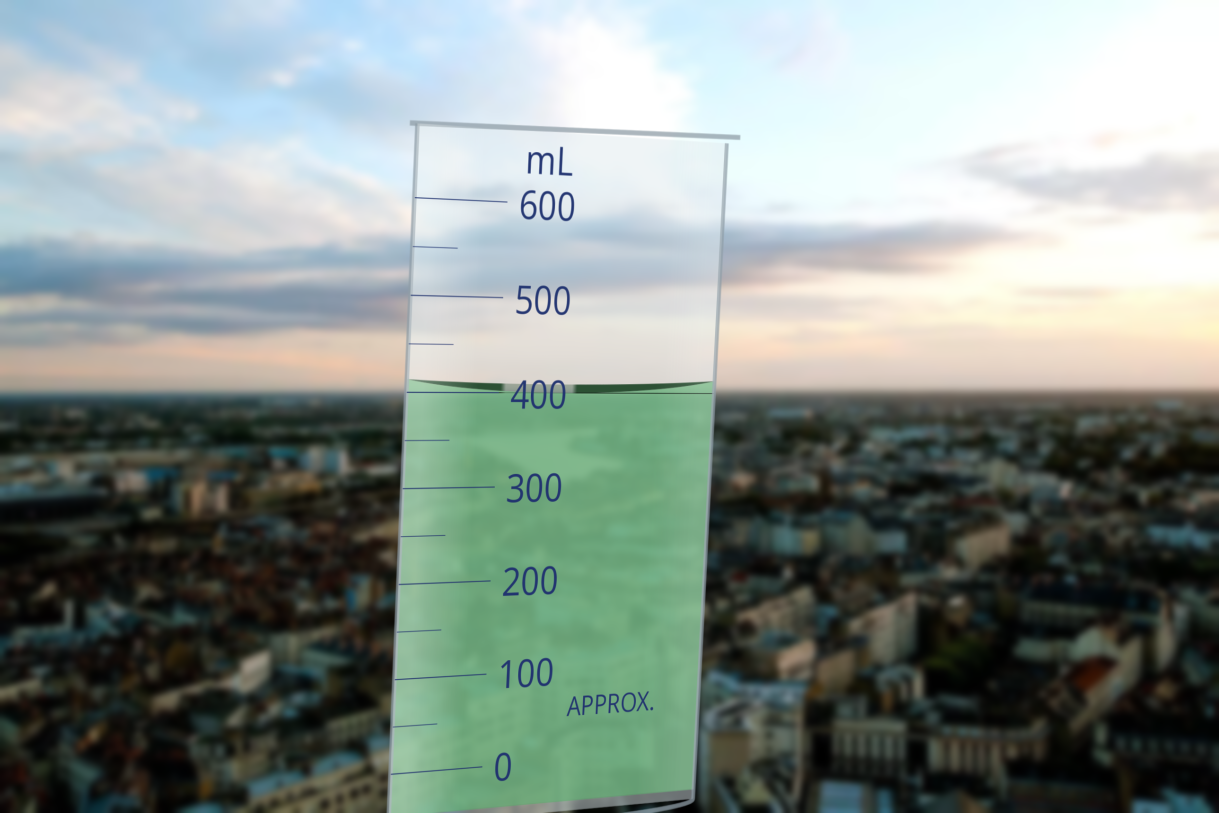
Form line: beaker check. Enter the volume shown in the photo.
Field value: 400 mL
